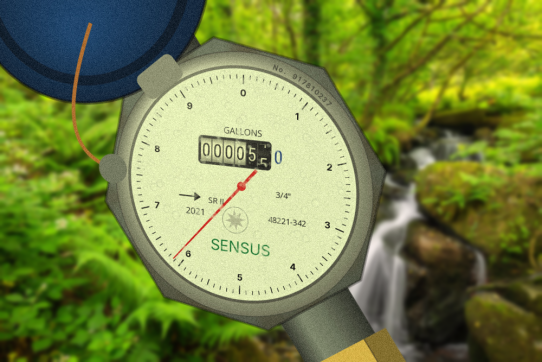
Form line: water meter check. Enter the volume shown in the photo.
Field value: 546.1 gal
